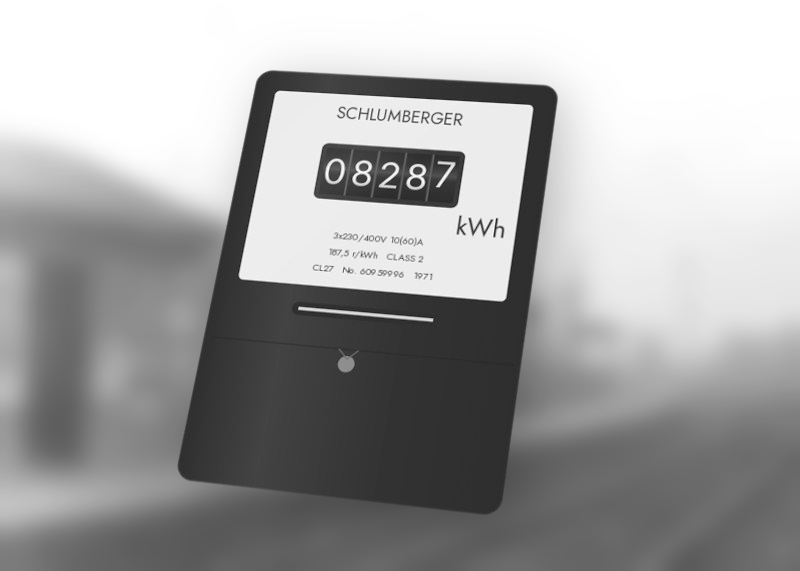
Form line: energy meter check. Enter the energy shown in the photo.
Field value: 8287 kWh
